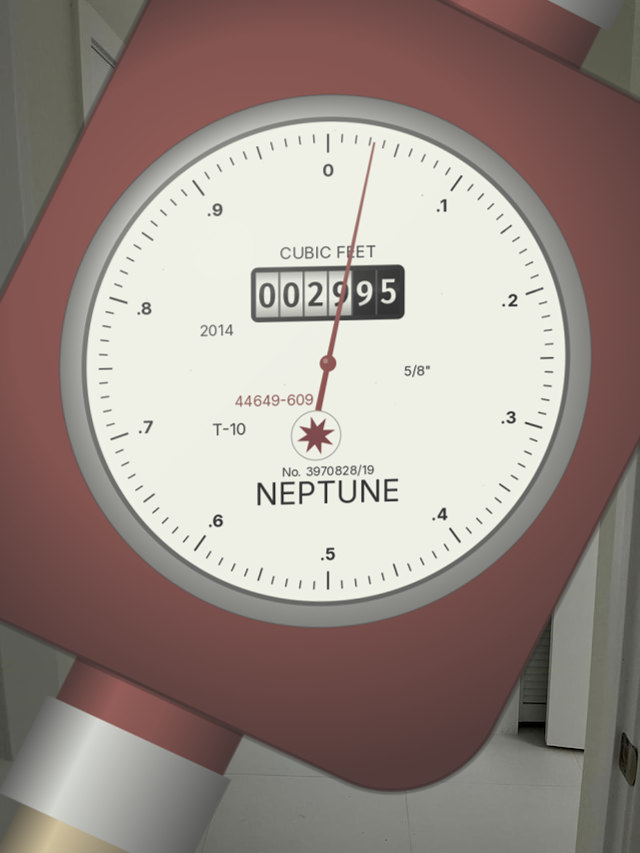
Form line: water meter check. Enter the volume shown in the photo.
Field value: 2995.03 ft³
